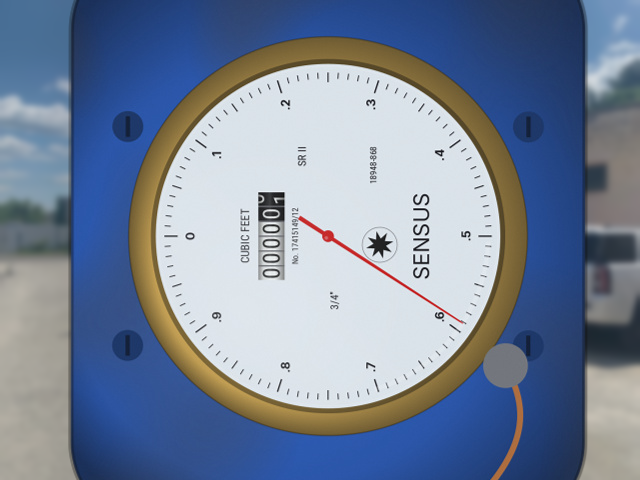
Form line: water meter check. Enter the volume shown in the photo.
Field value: 0.59 ft³
